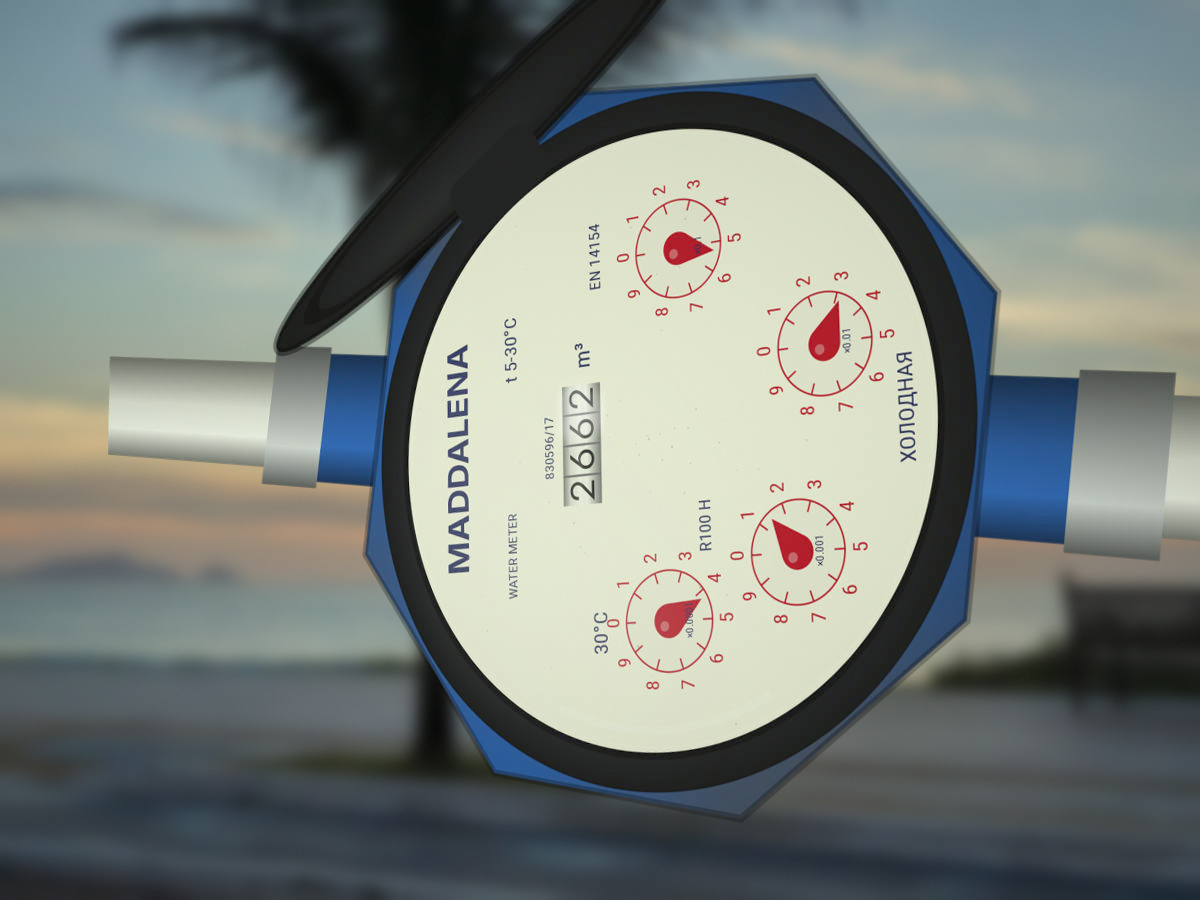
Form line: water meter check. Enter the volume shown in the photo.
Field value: 2662.5314 m³
